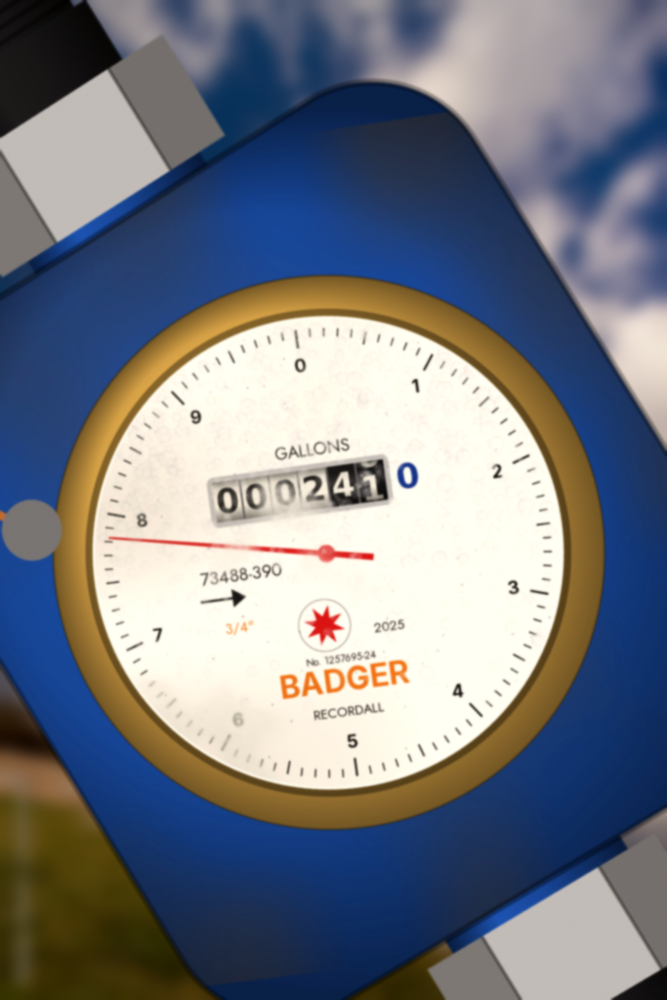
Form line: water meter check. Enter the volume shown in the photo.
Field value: 2407.8 gal
